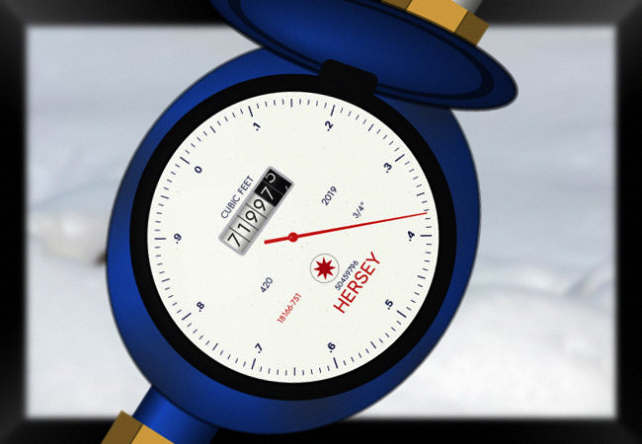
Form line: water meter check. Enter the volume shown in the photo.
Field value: 719975.37 ft³
